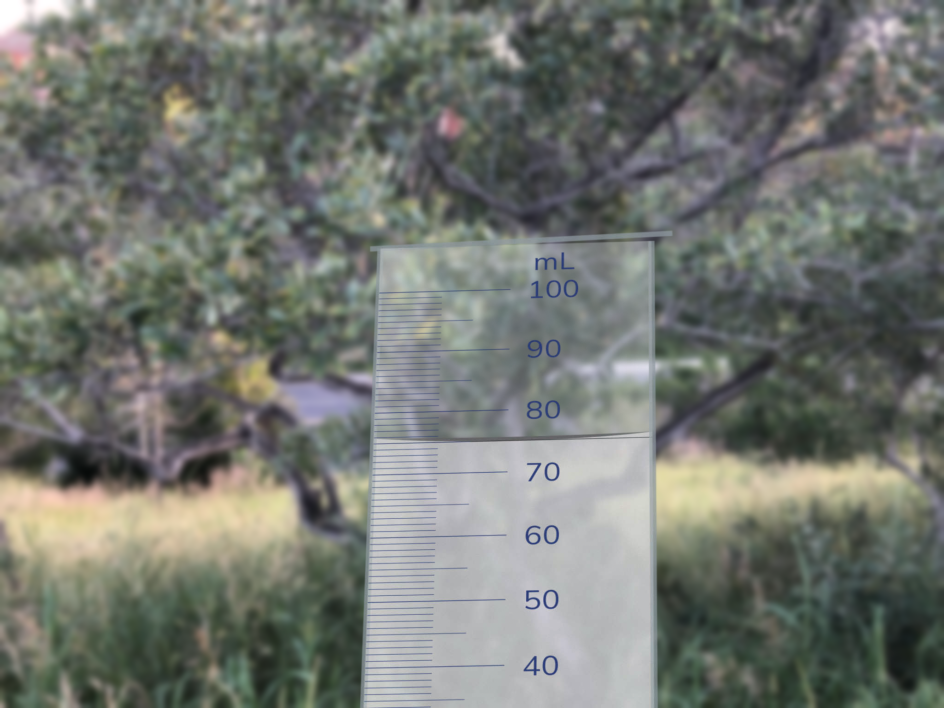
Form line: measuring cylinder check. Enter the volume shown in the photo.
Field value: 75 mL
